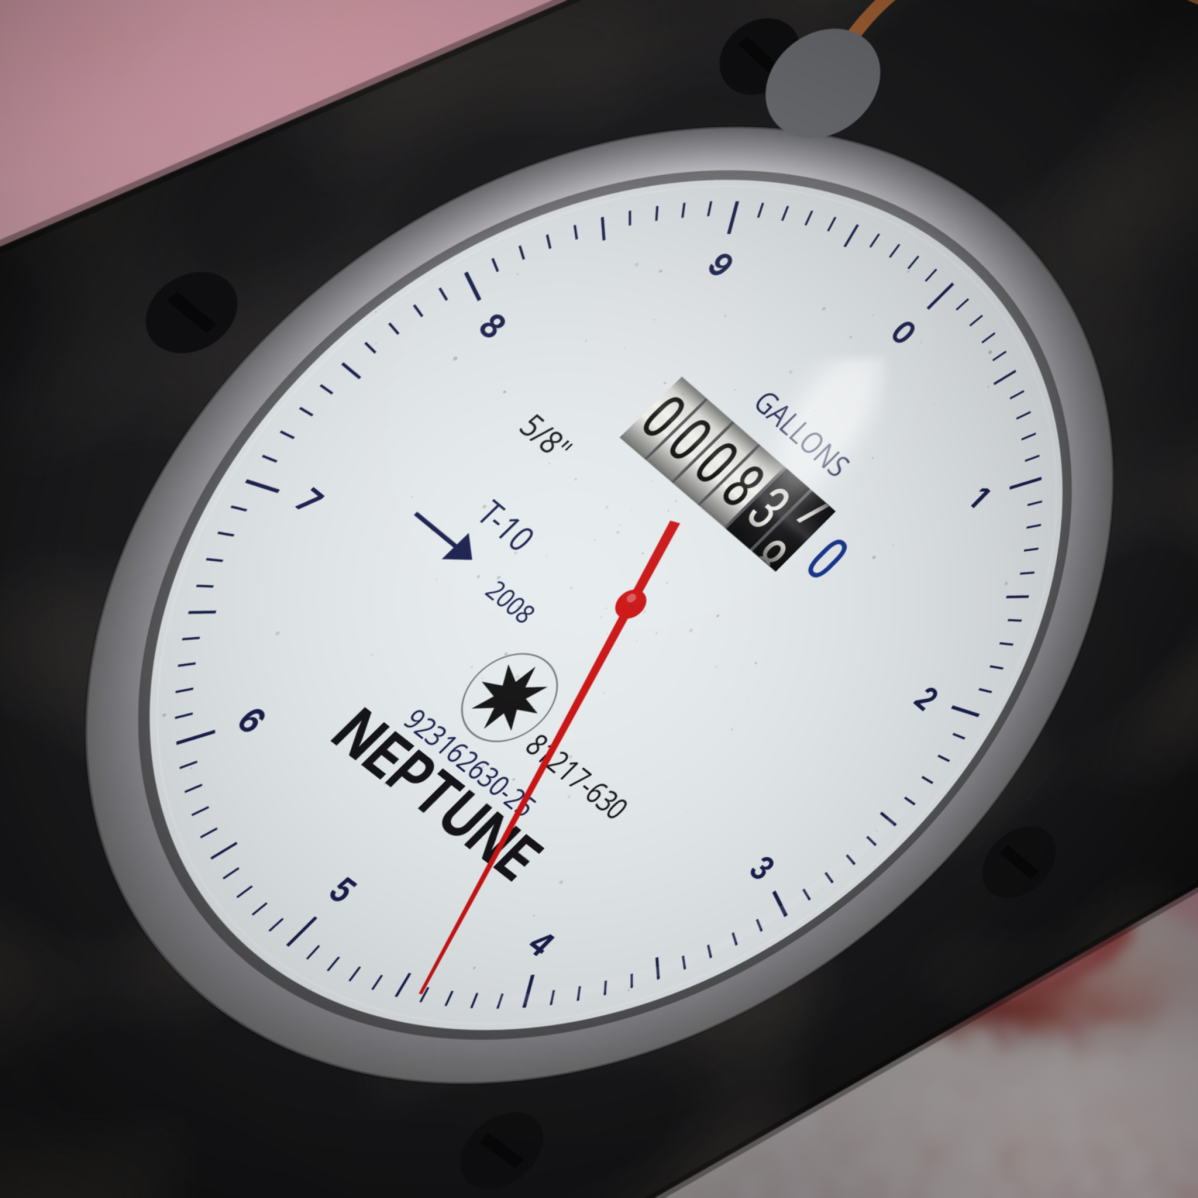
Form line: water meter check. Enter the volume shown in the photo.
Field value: 8374.4 gal
